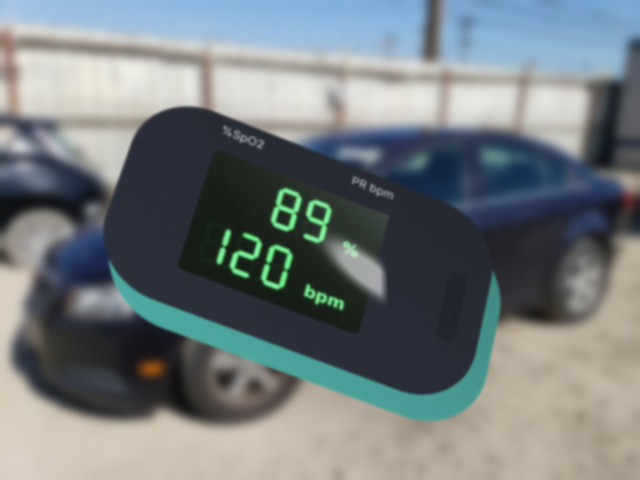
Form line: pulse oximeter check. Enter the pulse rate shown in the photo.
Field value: 120 bpm
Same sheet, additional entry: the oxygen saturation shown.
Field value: 89 %
